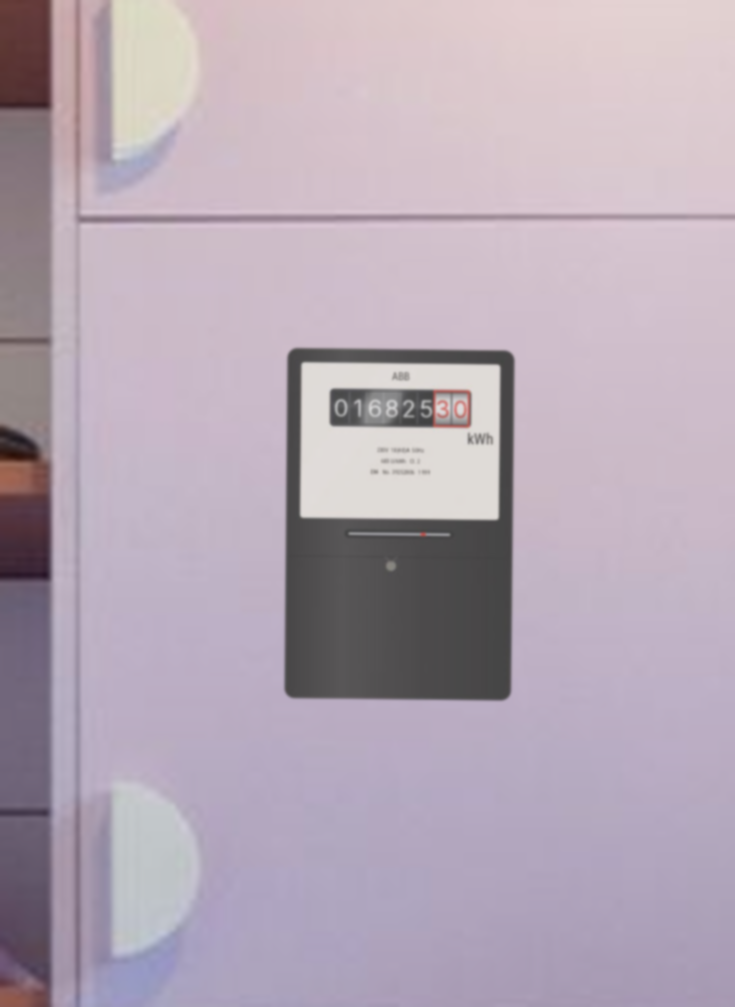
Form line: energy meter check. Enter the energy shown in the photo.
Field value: 16825.30 kWh
